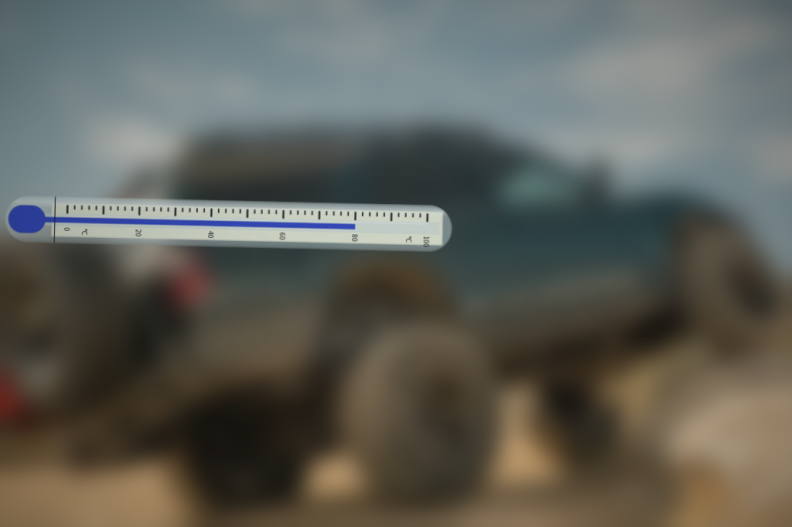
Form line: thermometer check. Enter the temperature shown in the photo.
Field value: 80 °C
